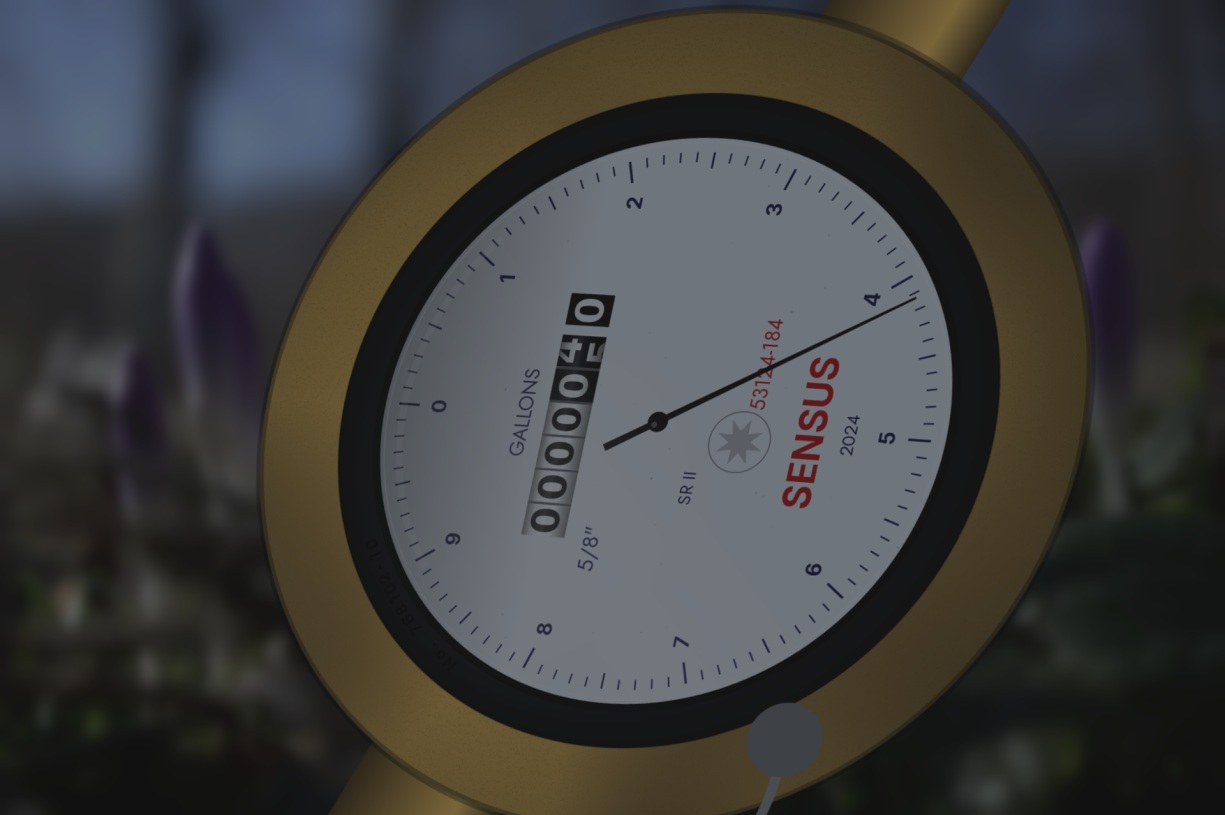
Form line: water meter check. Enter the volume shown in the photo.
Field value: 44.1 gal
